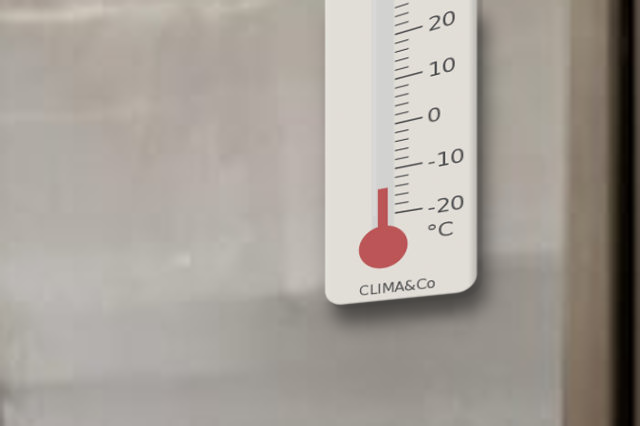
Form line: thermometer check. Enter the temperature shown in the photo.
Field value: -14 °C
